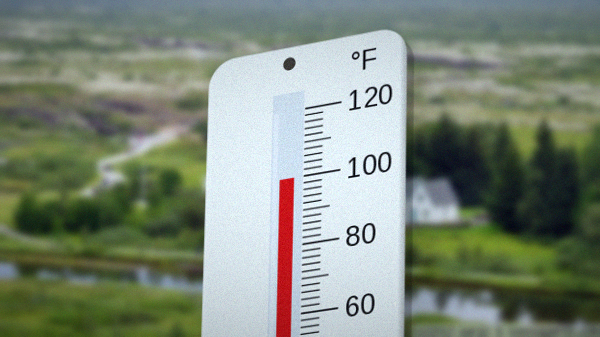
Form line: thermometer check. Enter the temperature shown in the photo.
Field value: 100 °F
